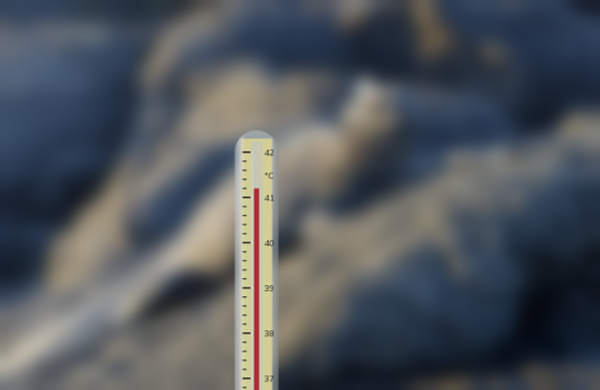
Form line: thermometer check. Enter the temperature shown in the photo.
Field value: 41.2 °C
